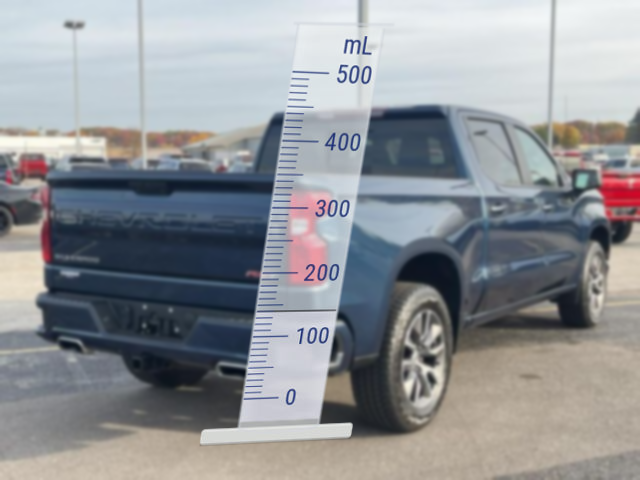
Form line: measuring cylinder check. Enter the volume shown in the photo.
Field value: 140 mL
